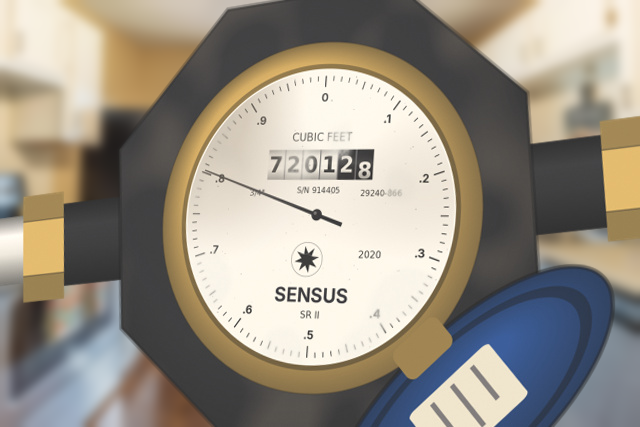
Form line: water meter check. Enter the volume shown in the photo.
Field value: 720127.80 ft³
